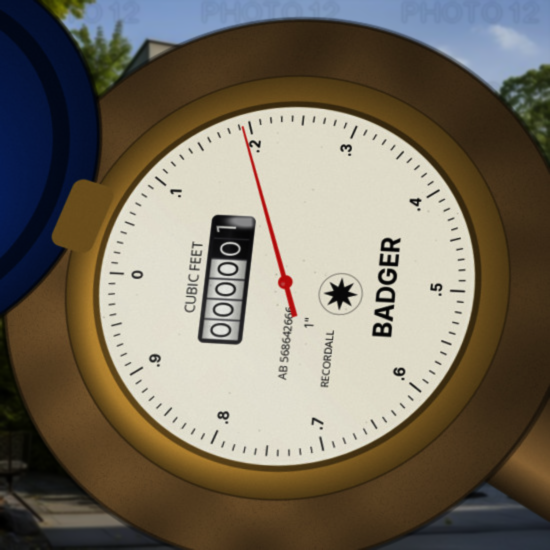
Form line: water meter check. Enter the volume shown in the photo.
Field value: 1.19 ft³
